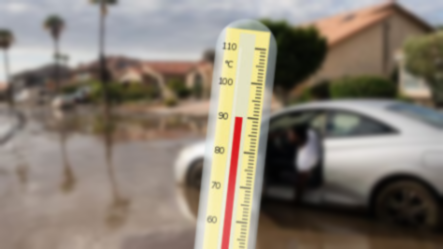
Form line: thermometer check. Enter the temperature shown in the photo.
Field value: 90 °C
